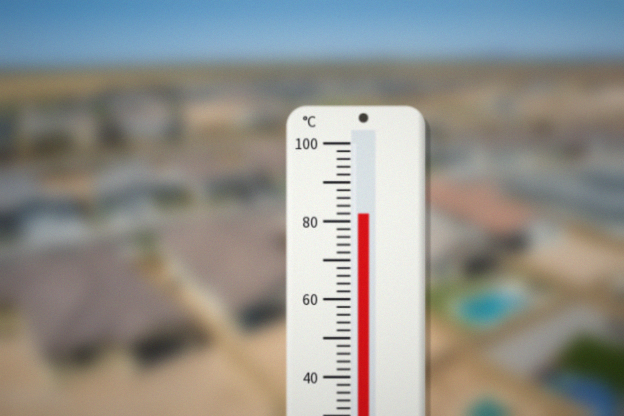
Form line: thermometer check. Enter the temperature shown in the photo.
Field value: 82 °C
